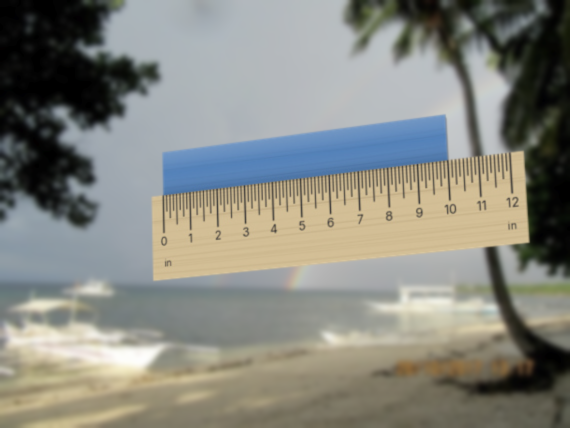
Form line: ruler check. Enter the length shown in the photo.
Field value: 10 in
